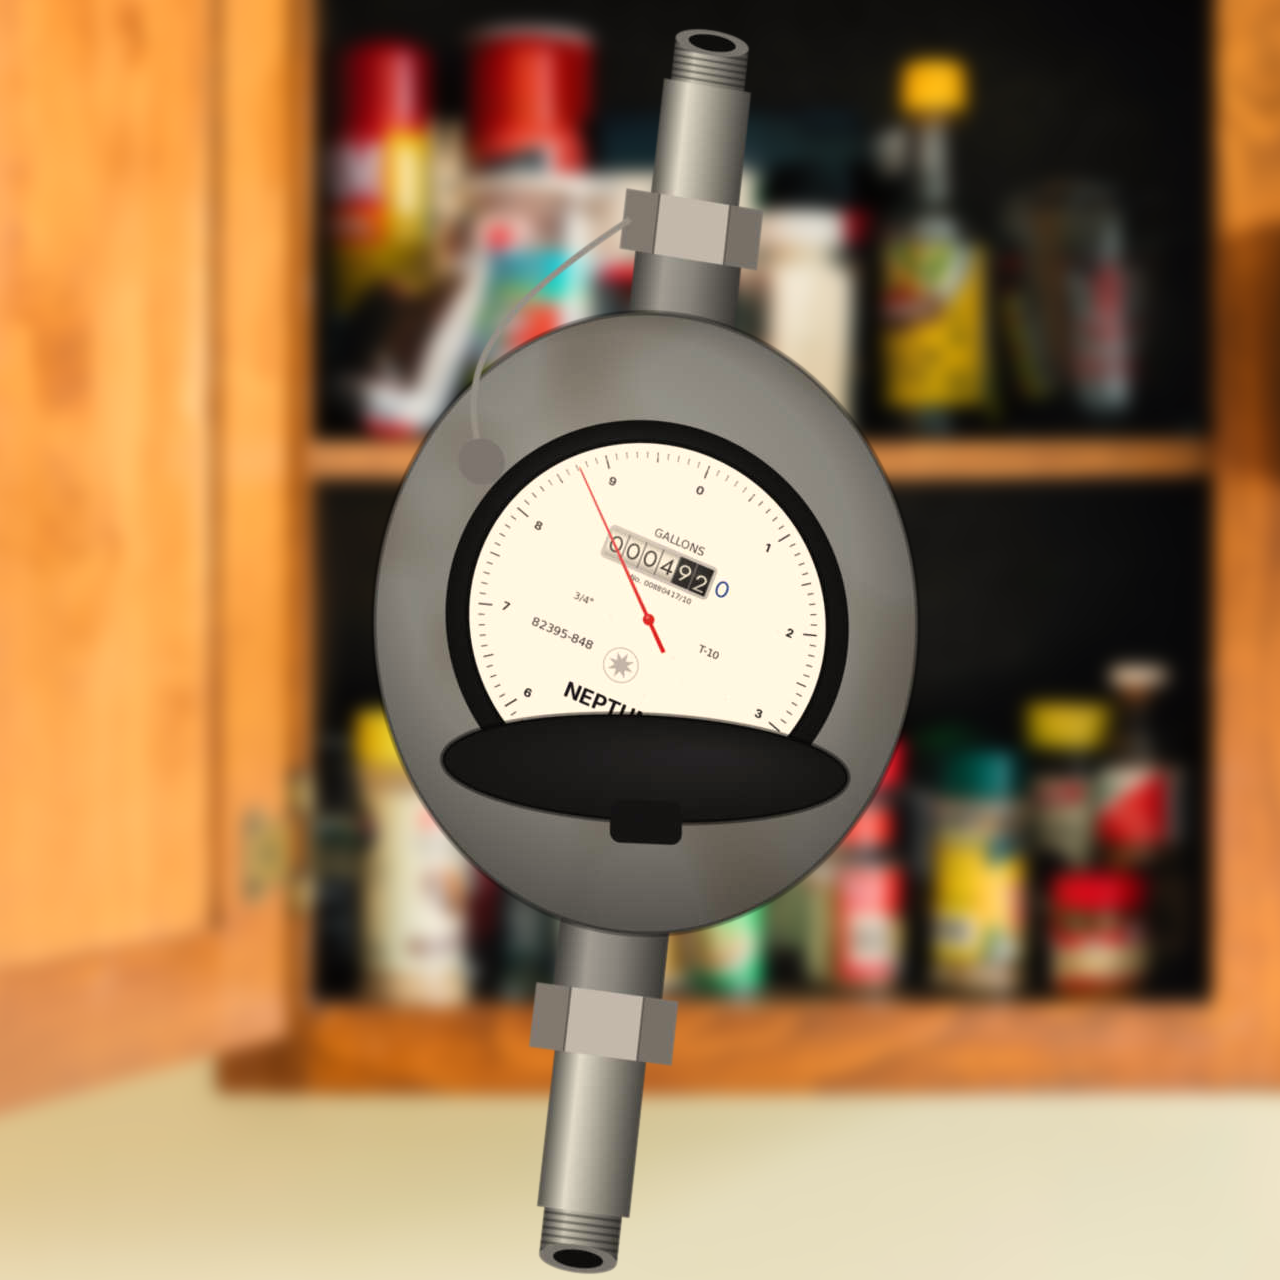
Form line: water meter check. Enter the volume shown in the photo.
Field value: 4918.7 gal
